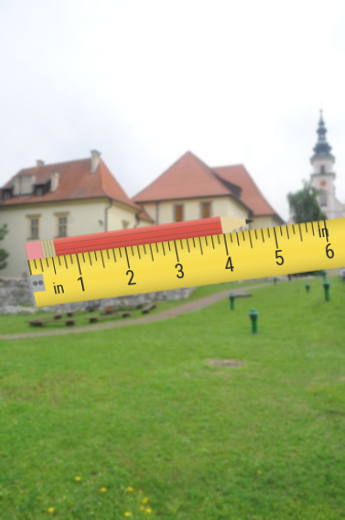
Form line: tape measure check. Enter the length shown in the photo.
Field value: 4.625 in
